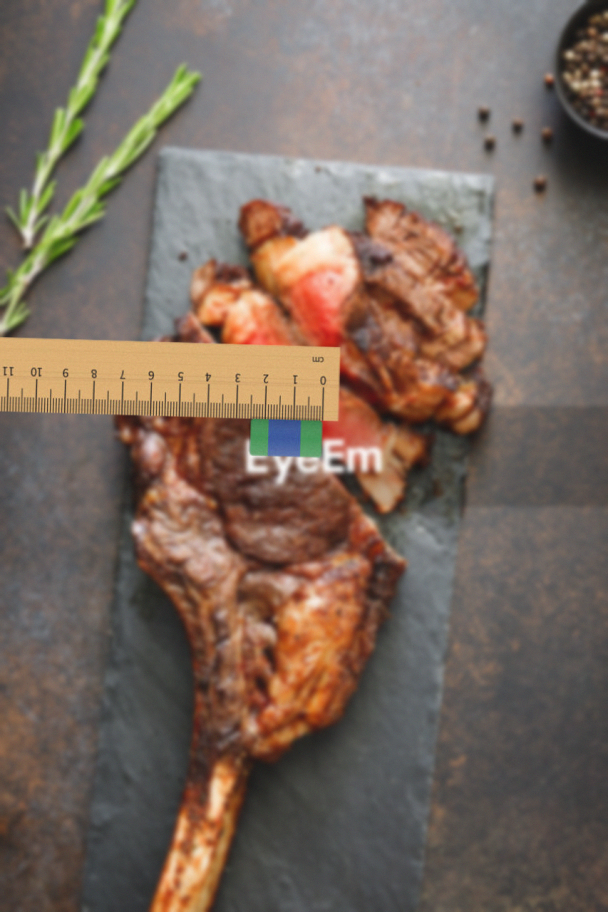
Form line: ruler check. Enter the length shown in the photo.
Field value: 2.5 cm
